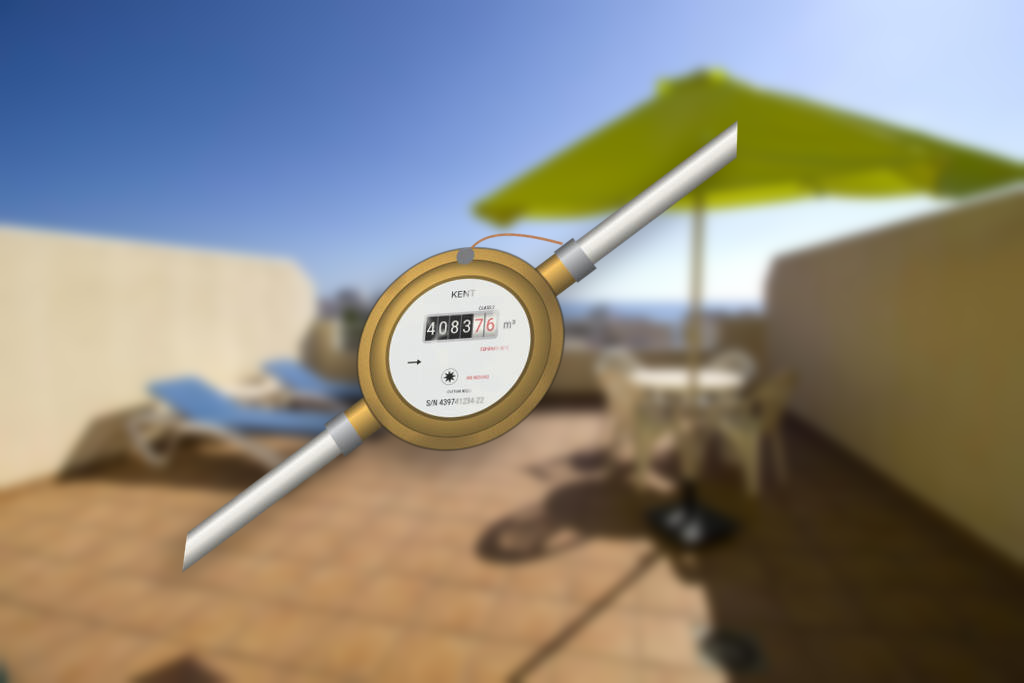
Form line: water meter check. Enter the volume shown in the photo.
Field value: 4083.76 m³
